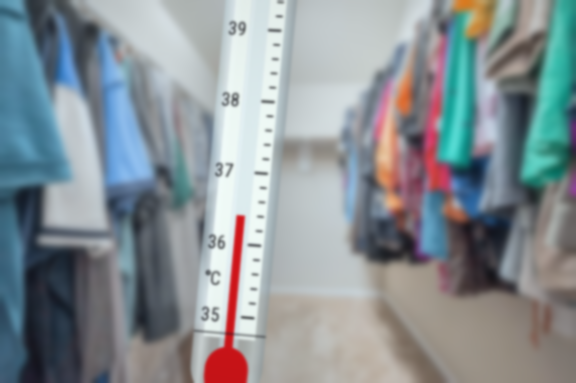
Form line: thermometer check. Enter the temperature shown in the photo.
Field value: 36.4 °C
